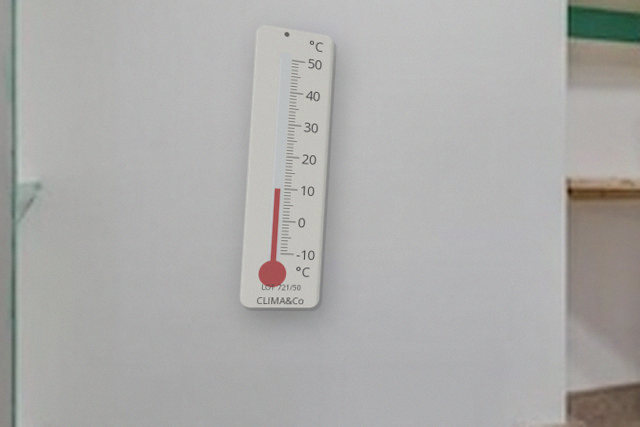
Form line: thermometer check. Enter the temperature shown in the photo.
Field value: 10 °C
